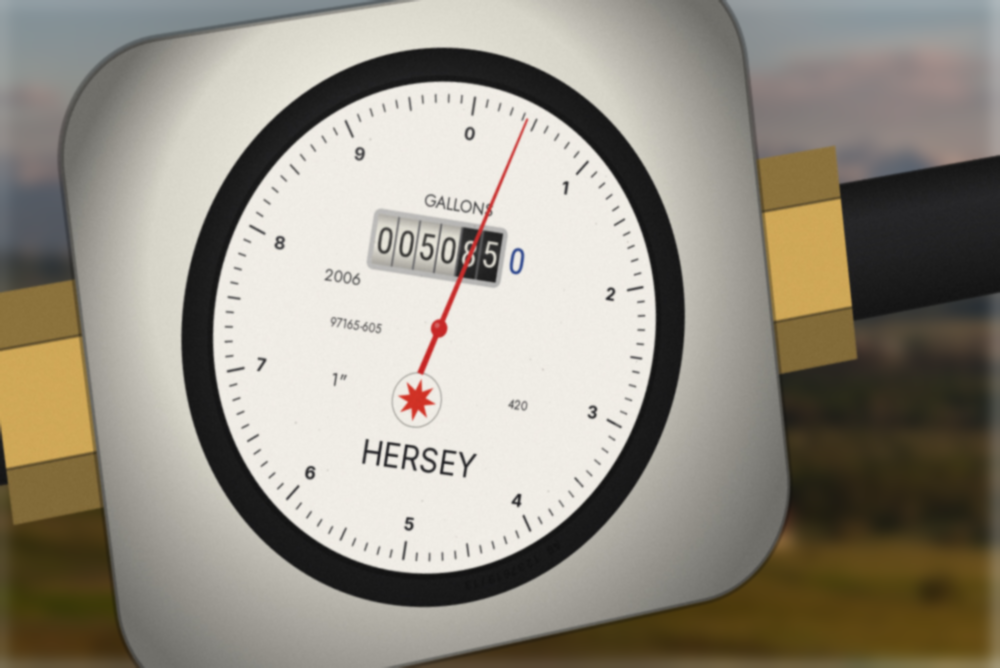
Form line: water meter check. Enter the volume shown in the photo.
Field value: 50850.4 gal
